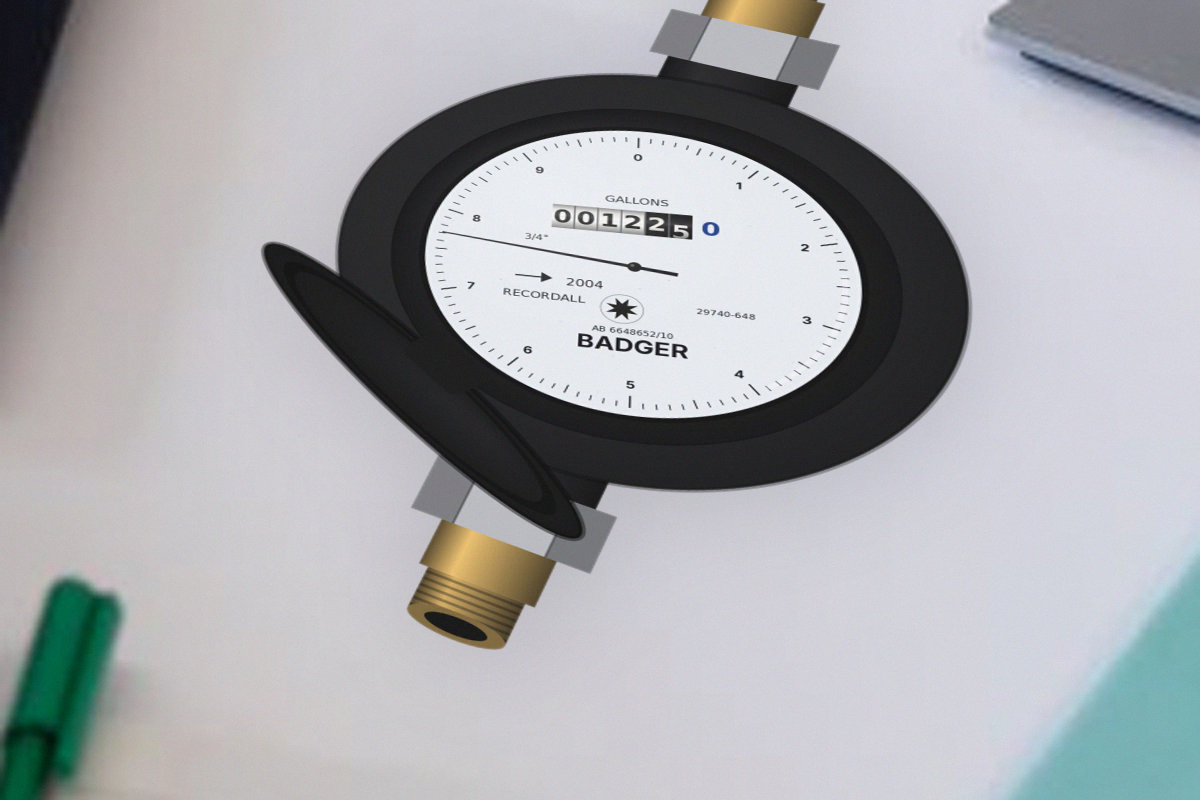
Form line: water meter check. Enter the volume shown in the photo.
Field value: 12247.7 gal
